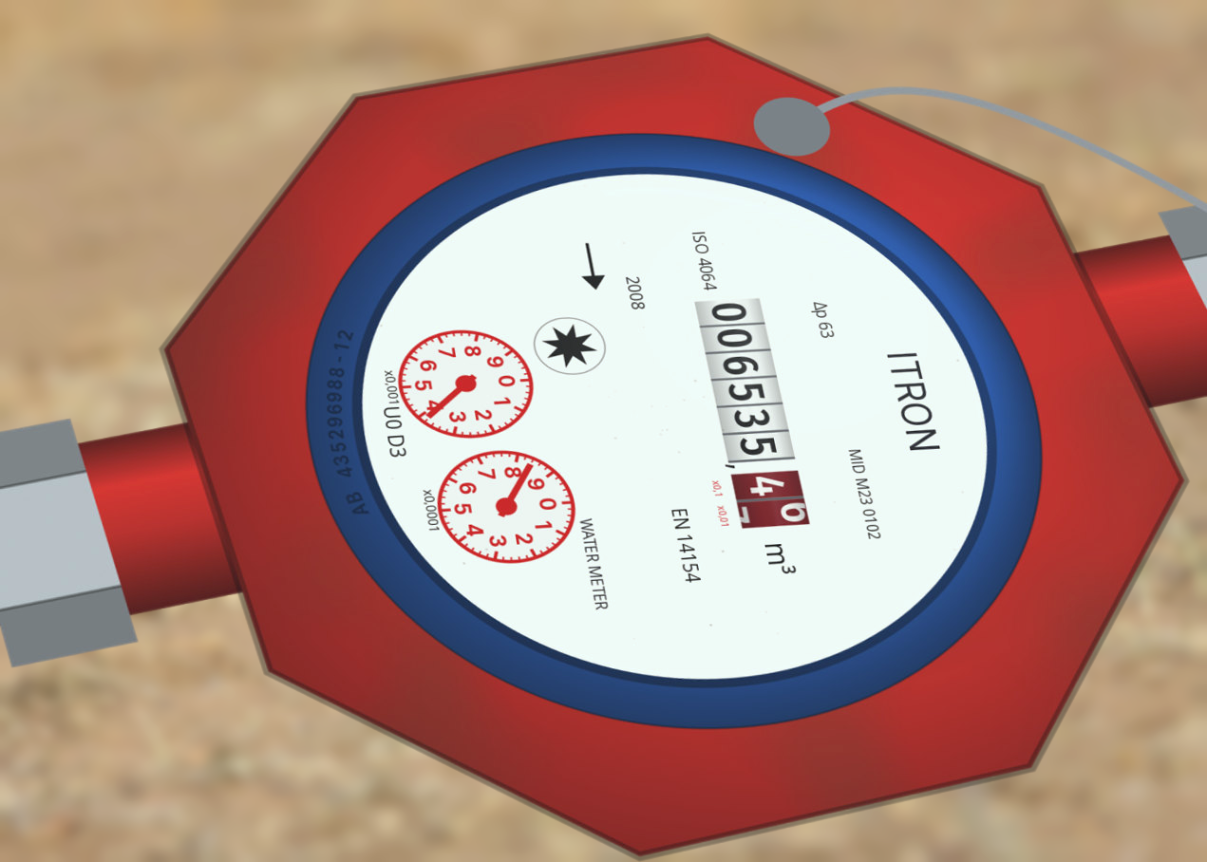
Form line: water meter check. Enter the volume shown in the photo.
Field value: 6535.4638 m³
